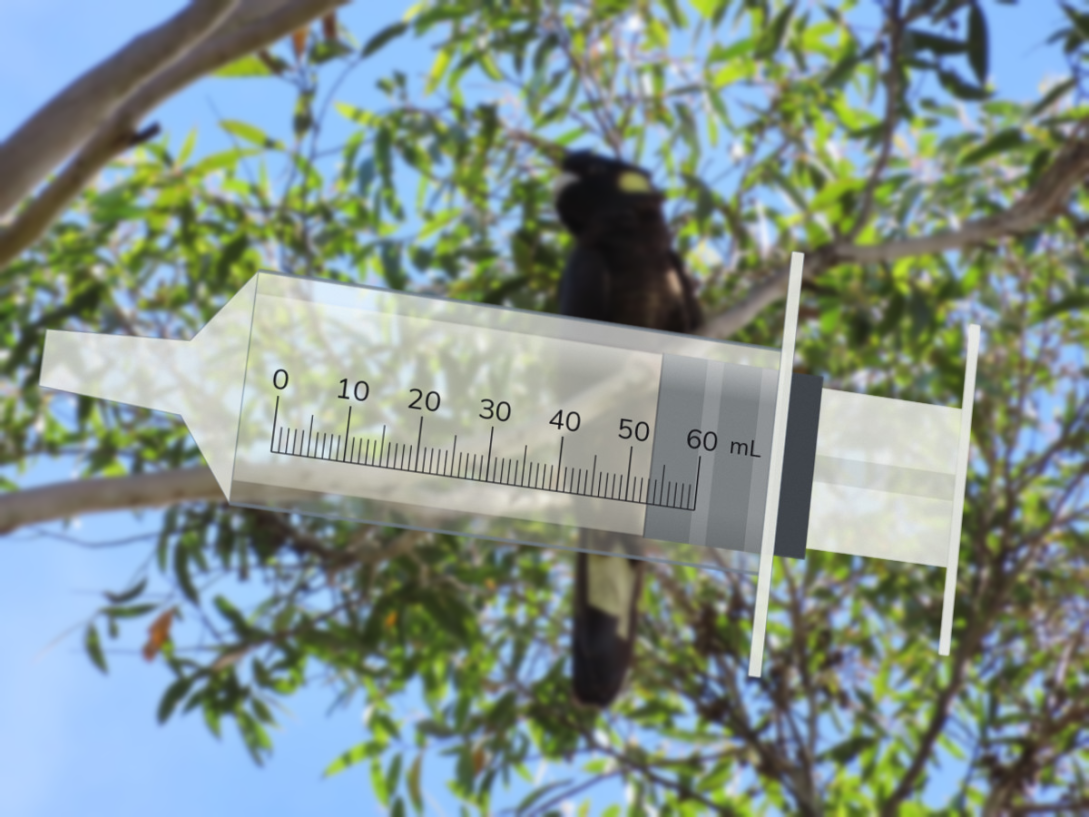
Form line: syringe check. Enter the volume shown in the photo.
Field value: 53 mL
